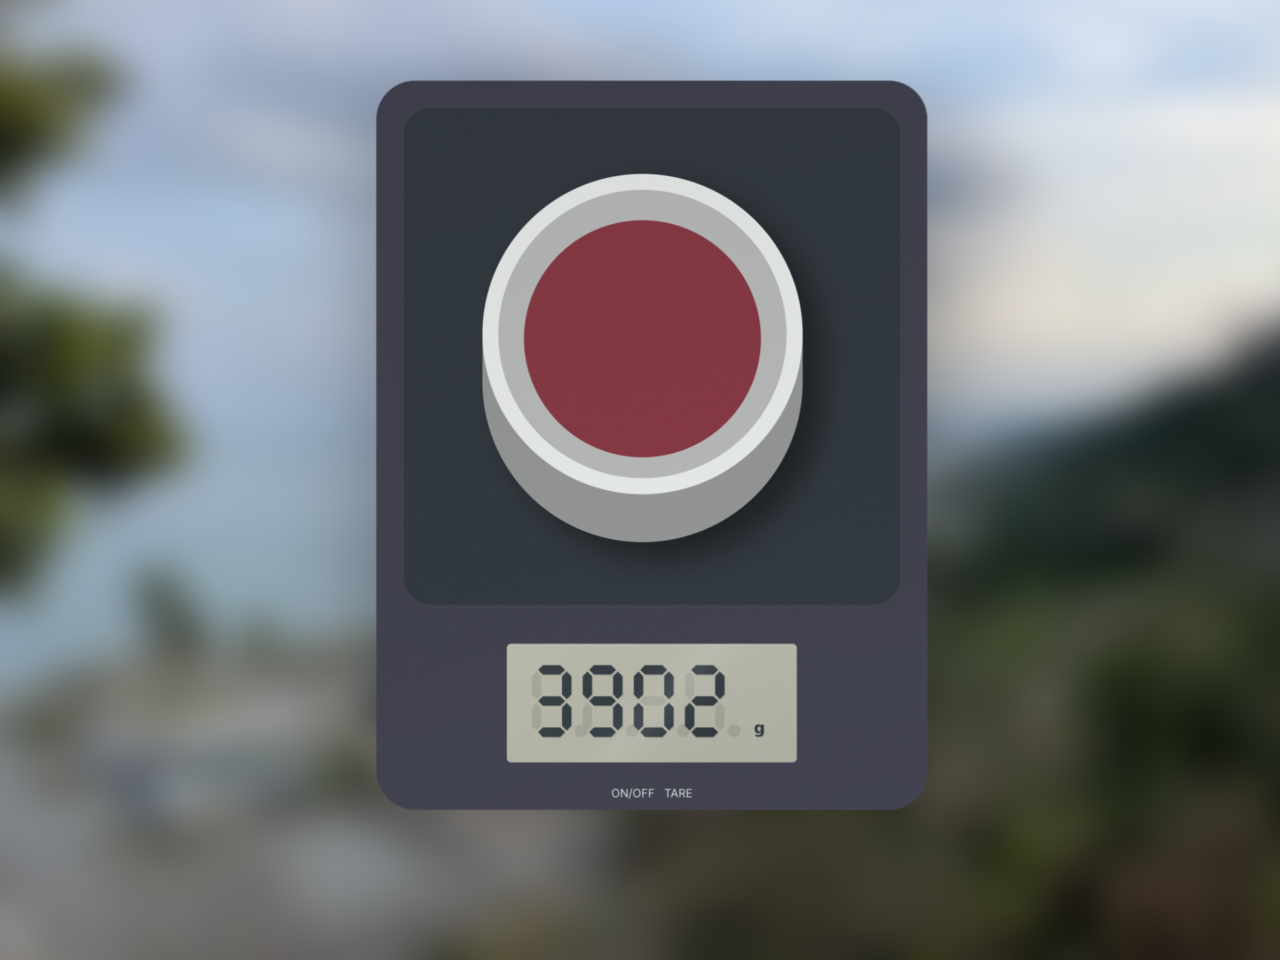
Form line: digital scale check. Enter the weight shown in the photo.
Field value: 3902 g
